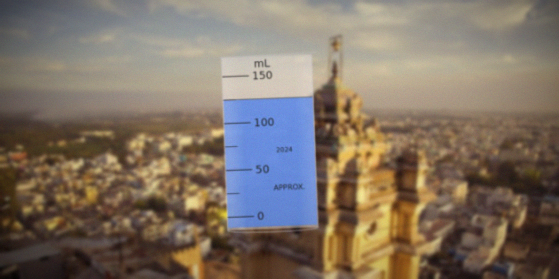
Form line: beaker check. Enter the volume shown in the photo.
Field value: 125 mL
